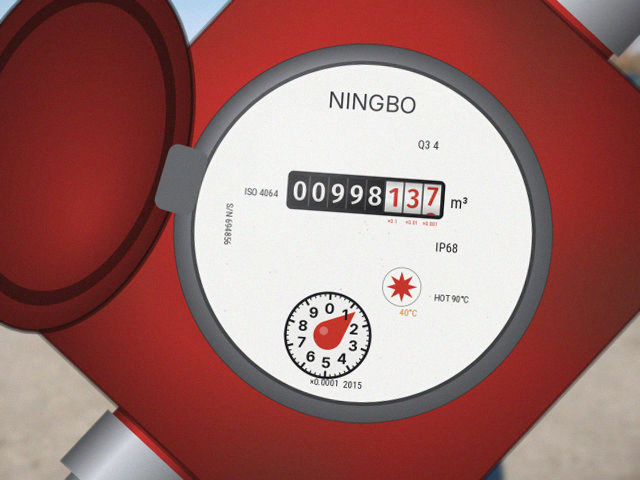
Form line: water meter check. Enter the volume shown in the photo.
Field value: 998.1371 m³
